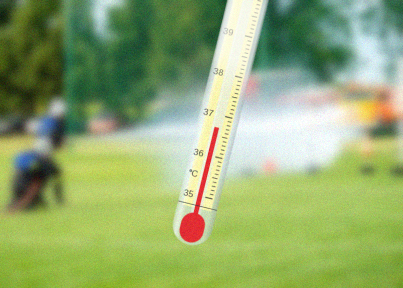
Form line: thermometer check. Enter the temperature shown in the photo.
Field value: 36.7 °C
